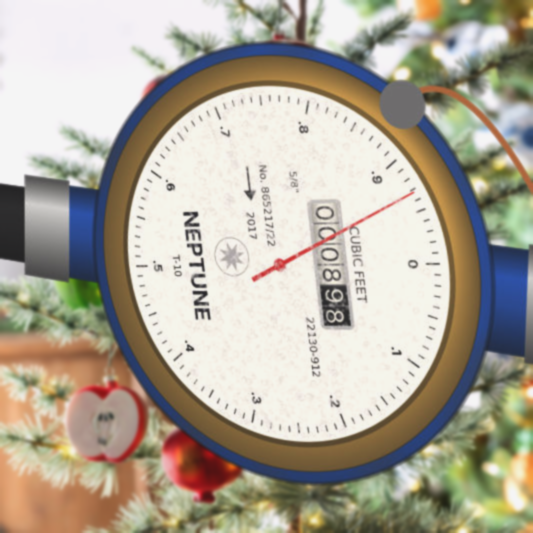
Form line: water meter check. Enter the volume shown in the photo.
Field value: 897.93 ft³
